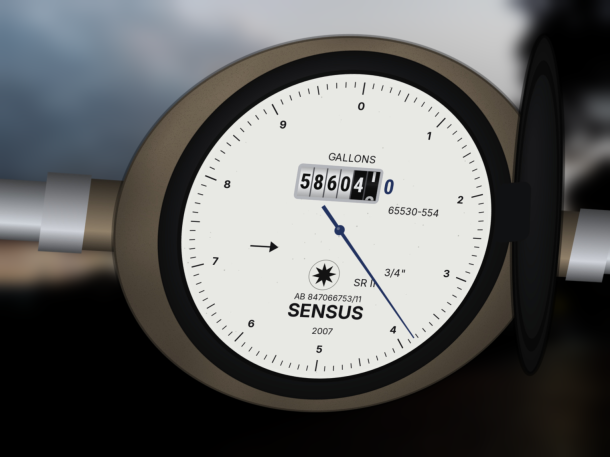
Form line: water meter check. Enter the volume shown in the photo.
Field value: 5860413.8 gal
